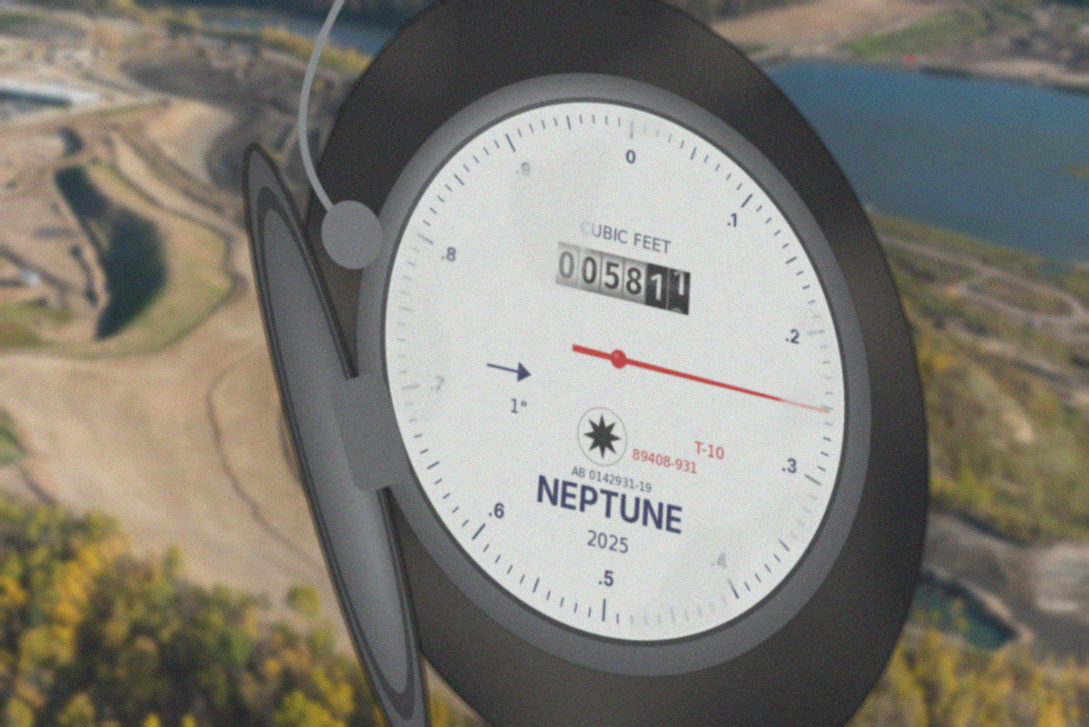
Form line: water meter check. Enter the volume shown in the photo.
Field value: 5811.25 ft³
